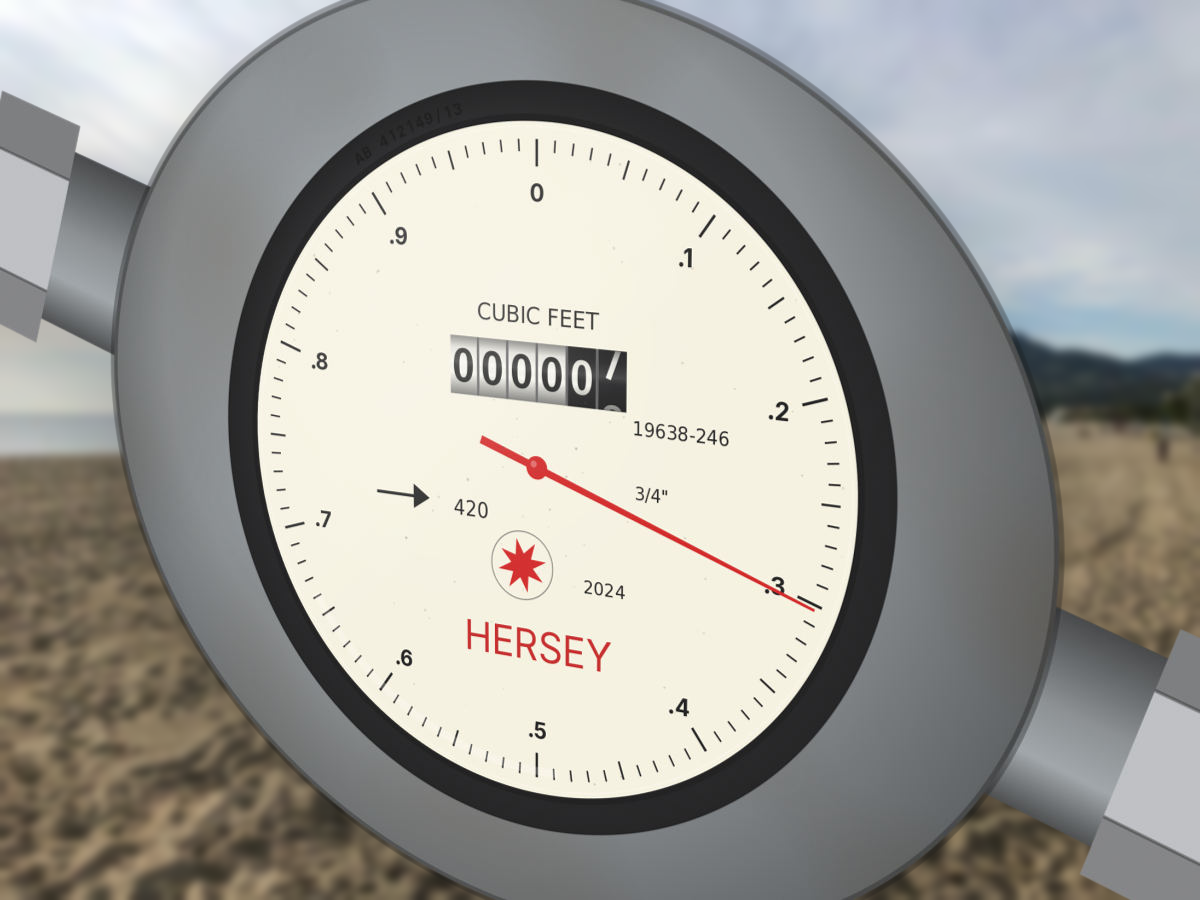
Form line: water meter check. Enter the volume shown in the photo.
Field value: 7.30 ft³
